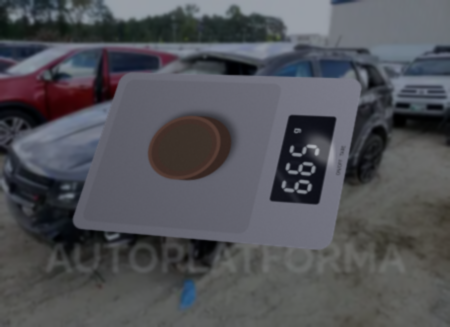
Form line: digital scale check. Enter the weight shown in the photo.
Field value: 665 g
